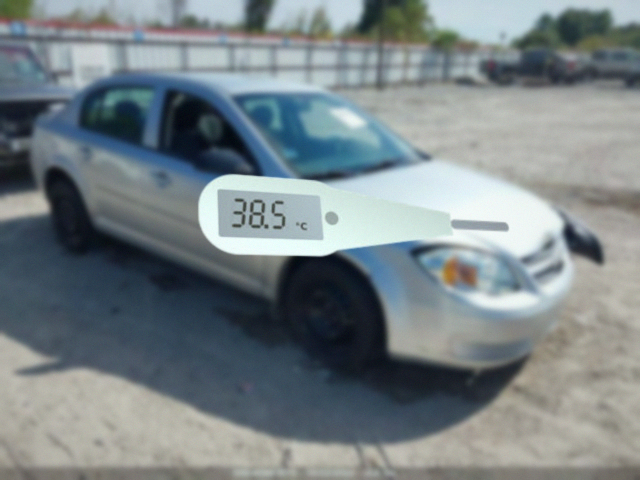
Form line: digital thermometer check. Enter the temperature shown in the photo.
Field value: 38.5 °C
